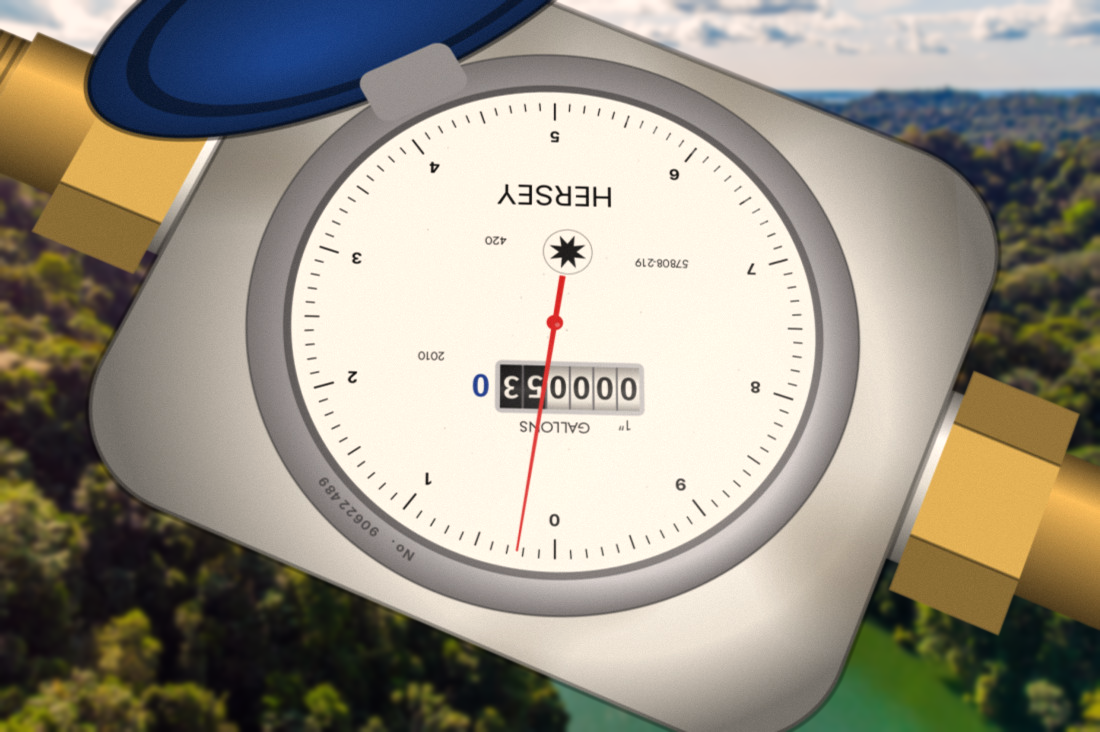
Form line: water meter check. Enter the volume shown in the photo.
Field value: 530.2 gal
